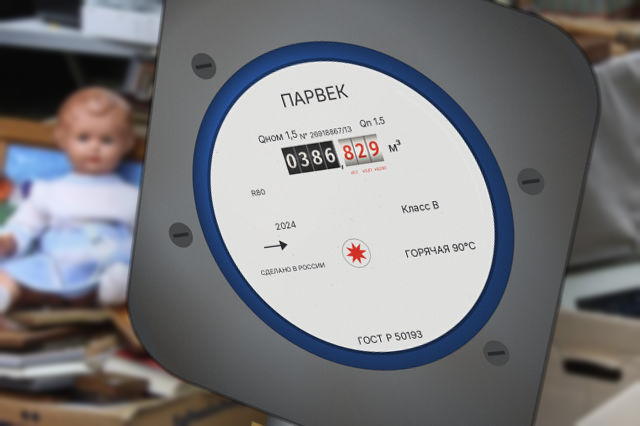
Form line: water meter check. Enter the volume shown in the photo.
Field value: 386.829 m³
